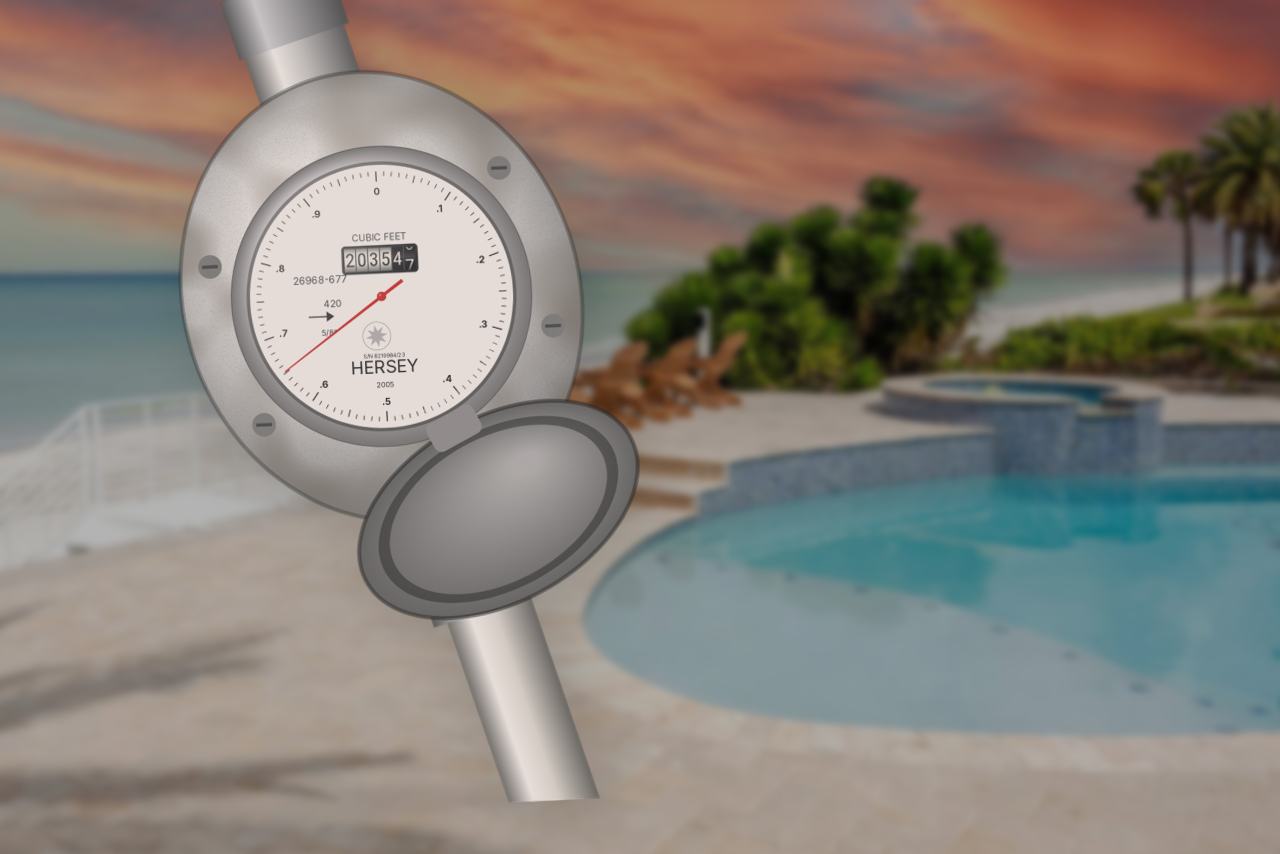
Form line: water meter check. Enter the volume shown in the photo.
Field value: 203546.65 ft³
